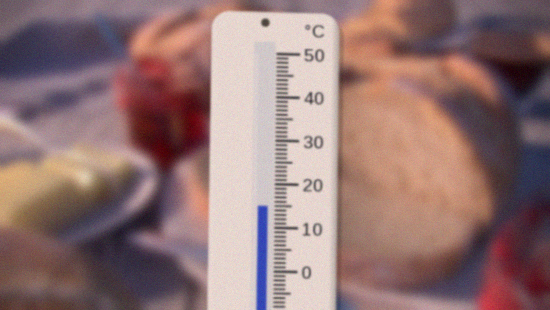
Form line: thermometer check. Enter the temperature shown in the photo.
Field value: 15 °C
